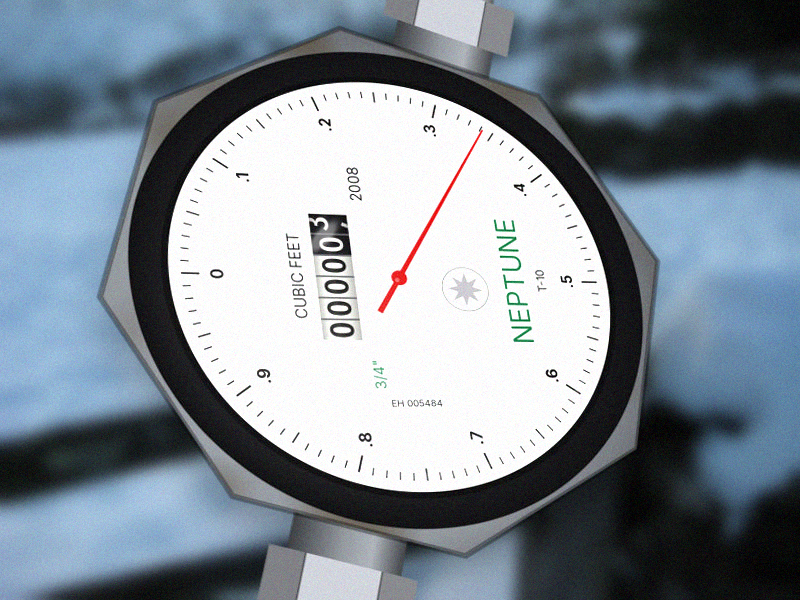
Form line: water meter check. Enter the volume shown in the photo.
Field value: 3.34 ft³
